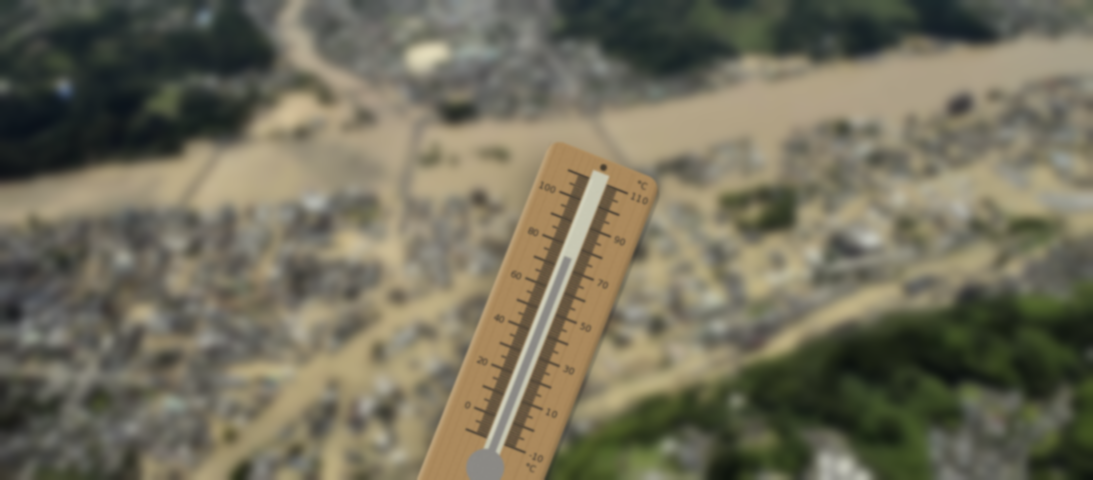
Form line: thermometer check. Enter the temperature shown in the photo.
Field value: 75 °C
